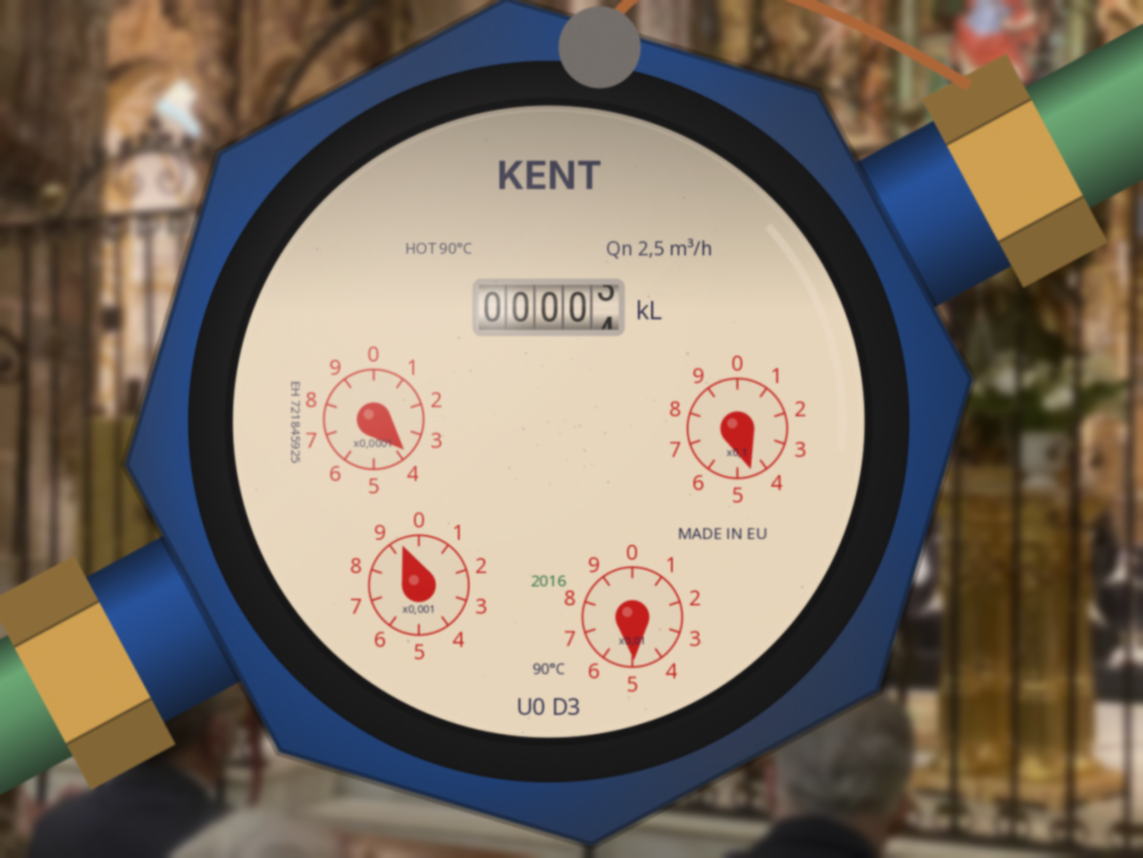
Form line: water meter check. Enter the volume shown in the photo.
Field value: 3.4493 kL
